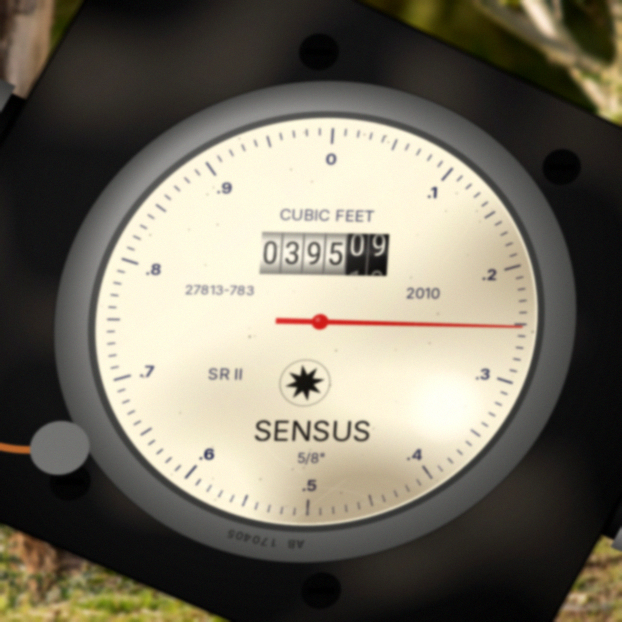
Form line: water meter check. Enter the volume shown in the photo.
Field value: 39509.25 ft³
